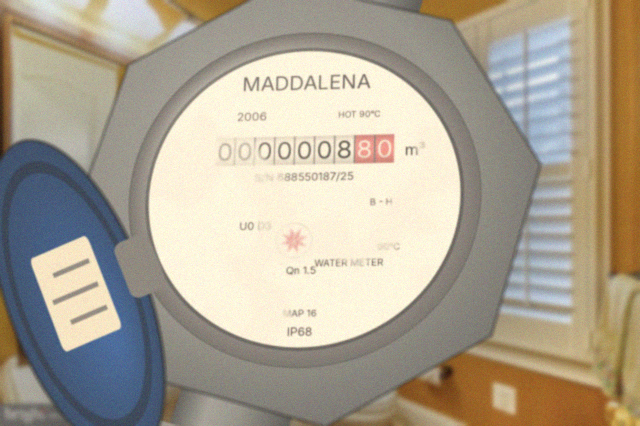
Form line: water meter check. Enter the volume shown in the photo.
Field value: 8.80 m³
